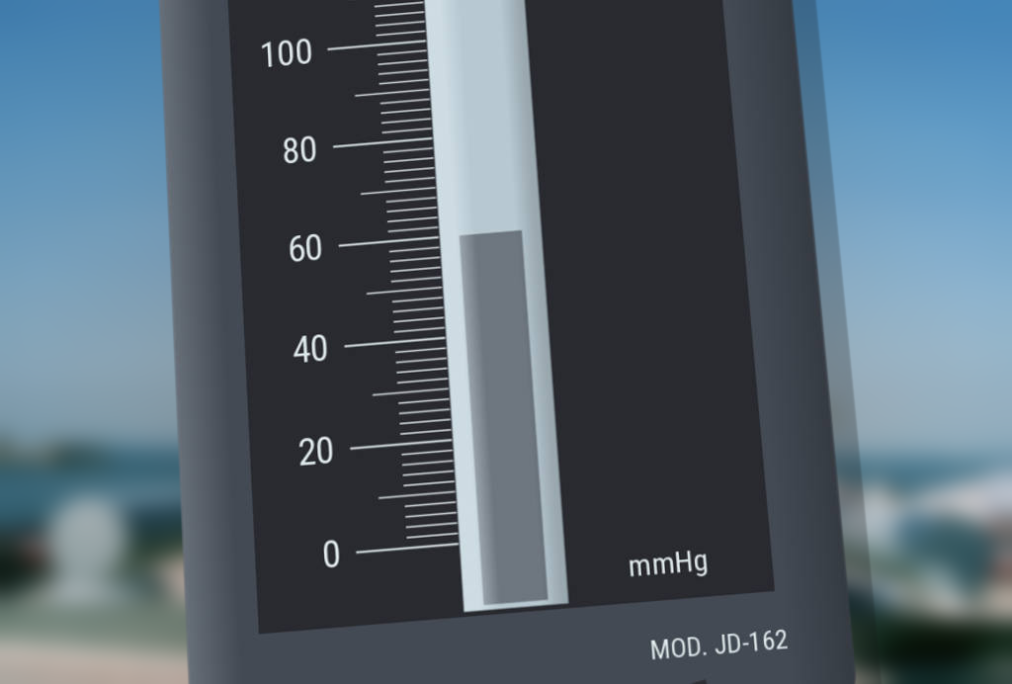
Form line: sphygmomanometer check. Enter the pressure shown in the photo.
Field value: 60 mmHg
